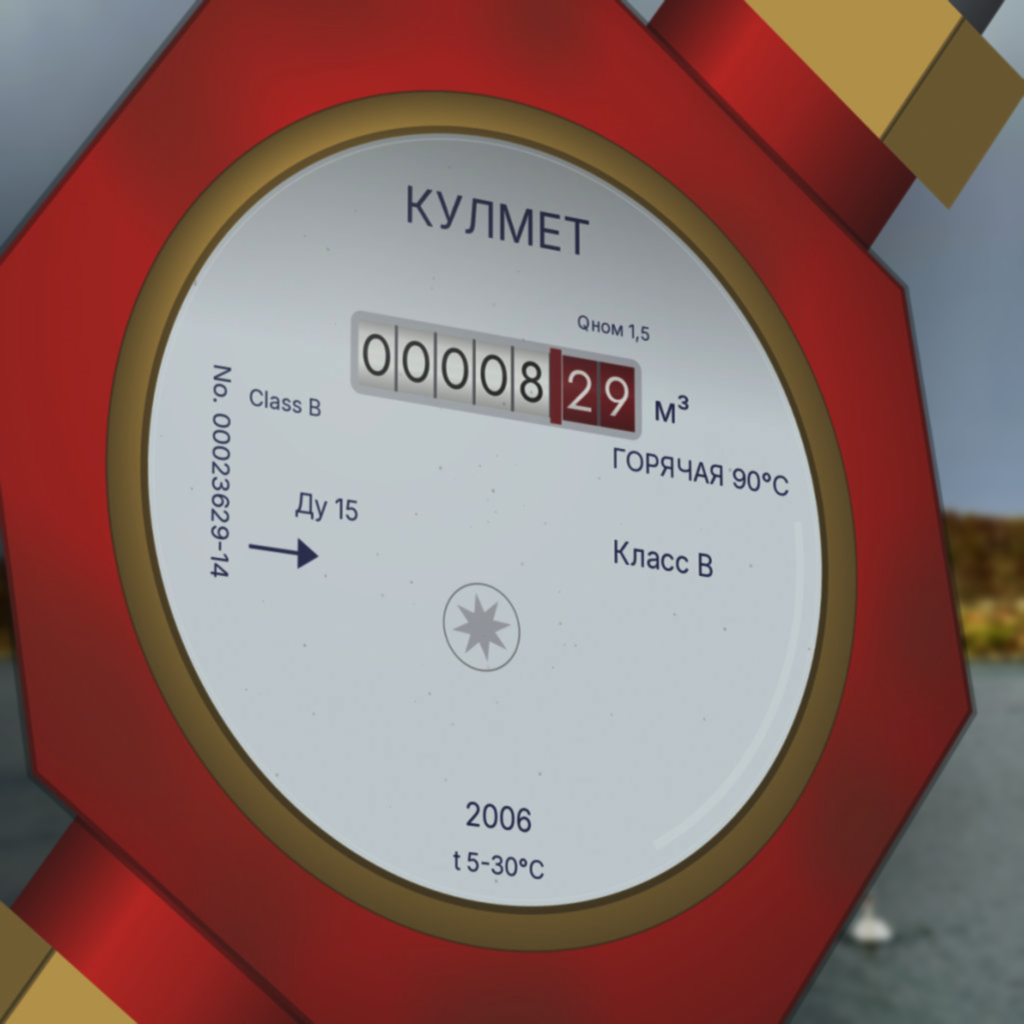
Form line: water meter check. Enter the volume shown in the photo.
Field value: 8.29 m³
